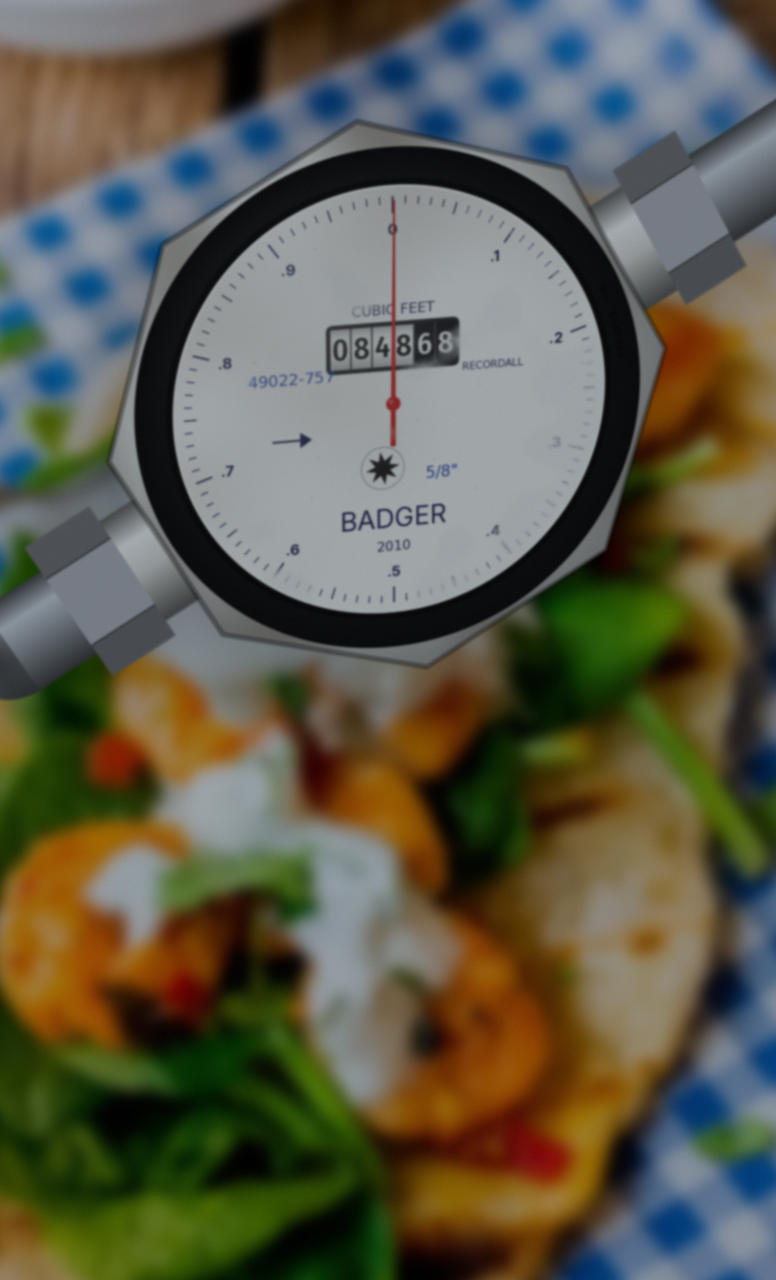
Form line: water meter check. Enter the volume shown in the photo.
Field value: 84868.00 ft³
